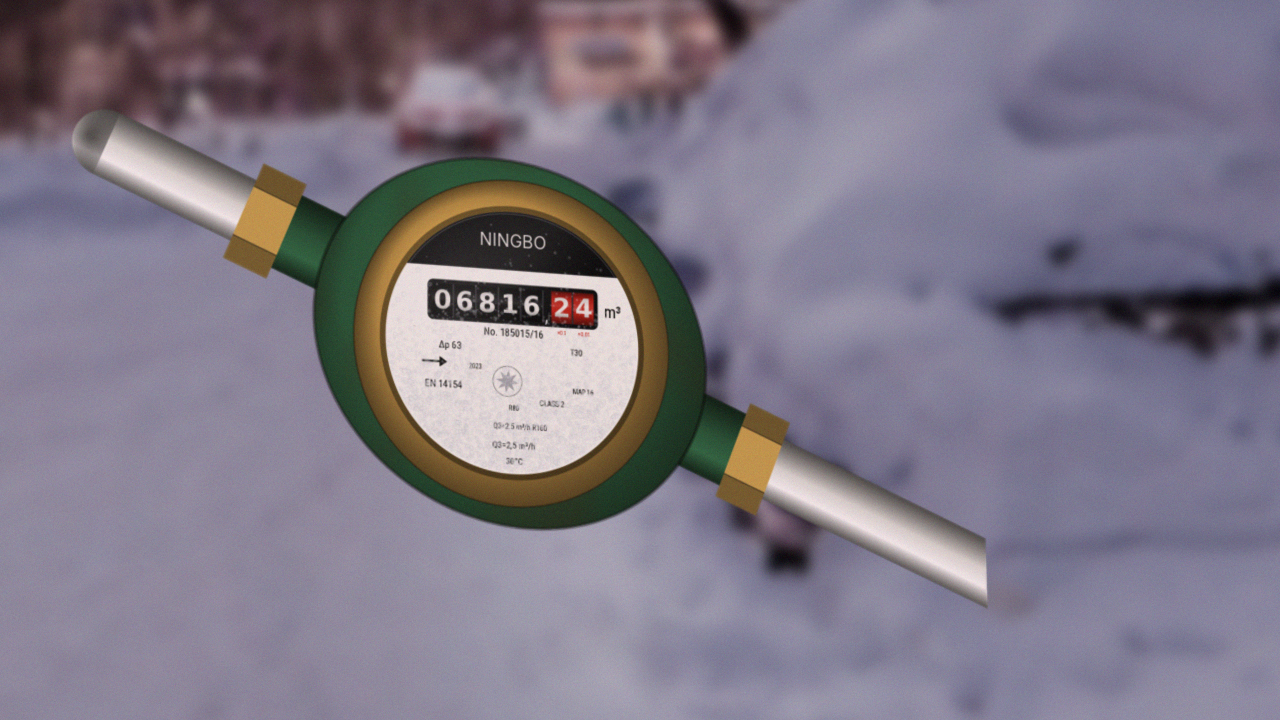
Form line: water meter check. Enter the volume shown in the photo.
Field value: 6816.24 m³
